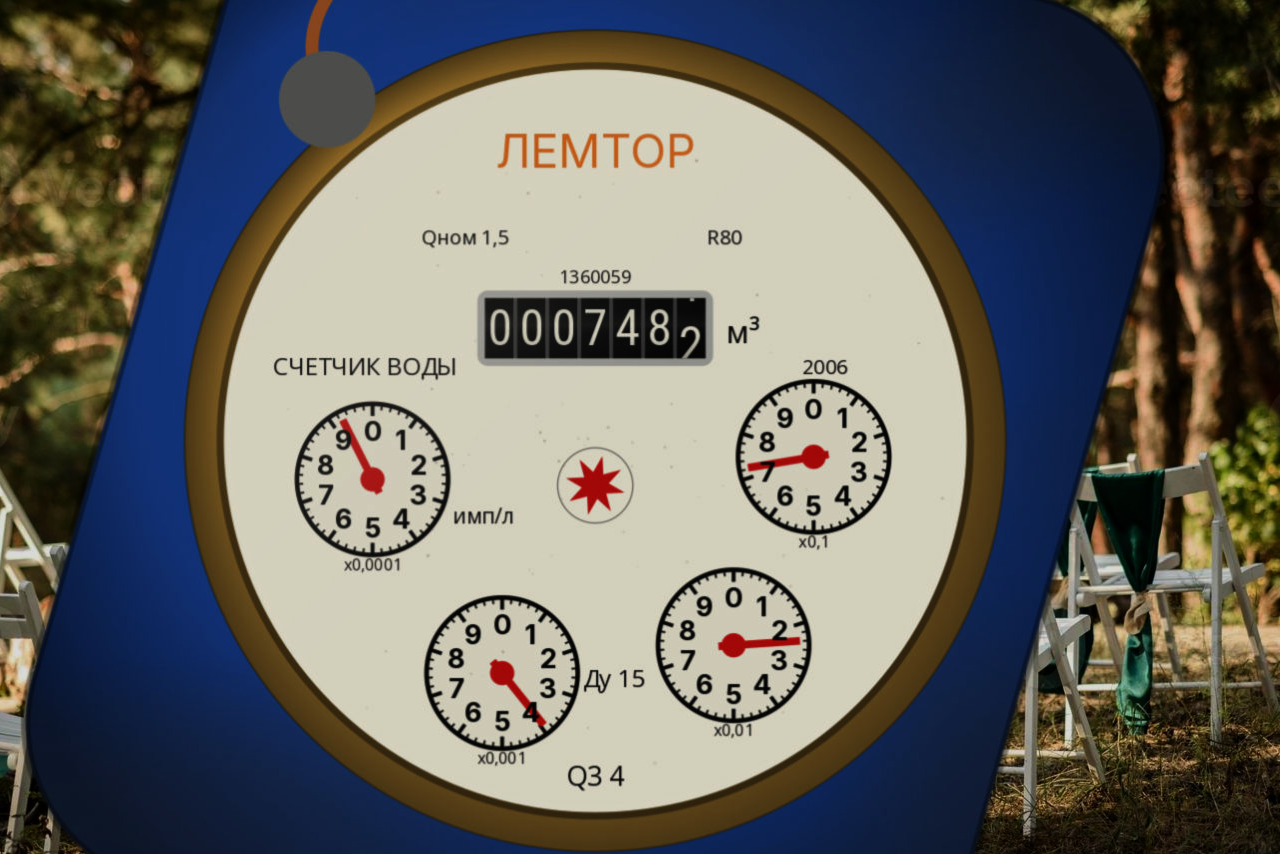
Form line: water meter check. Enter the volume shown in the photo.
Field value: 7481.7239 m³
